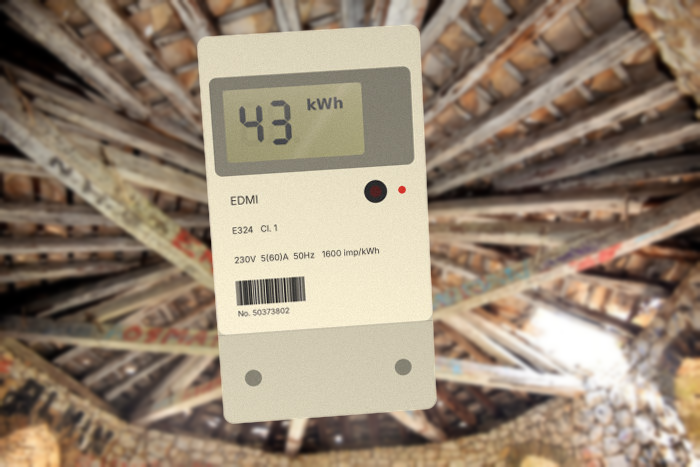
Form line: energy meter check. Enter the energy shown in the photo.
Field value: 43 kWh
